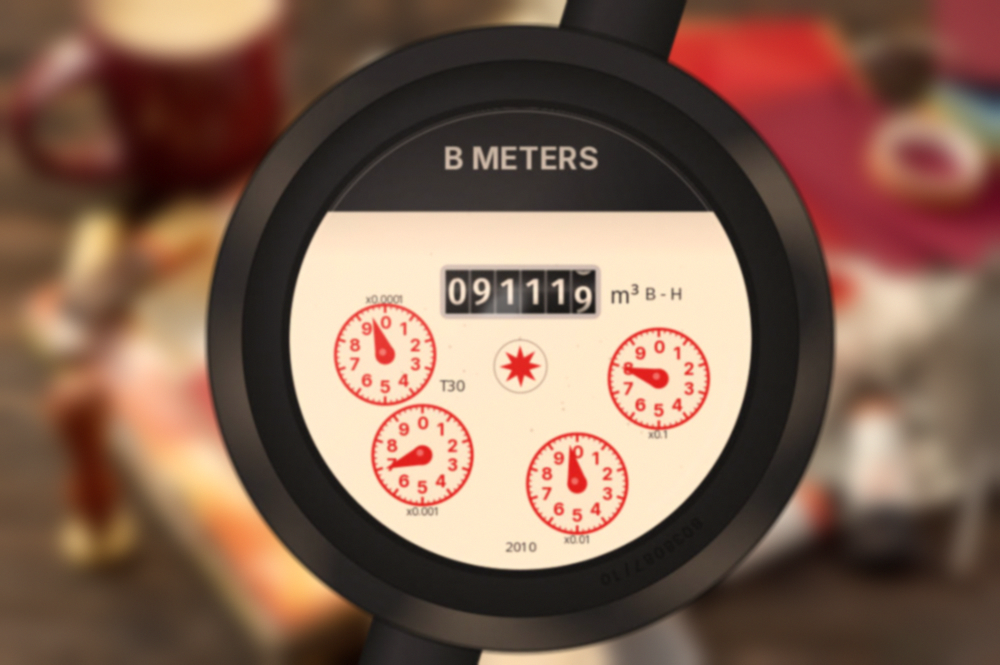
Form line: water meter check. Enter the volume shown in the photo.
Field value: 91118.7969 m³
